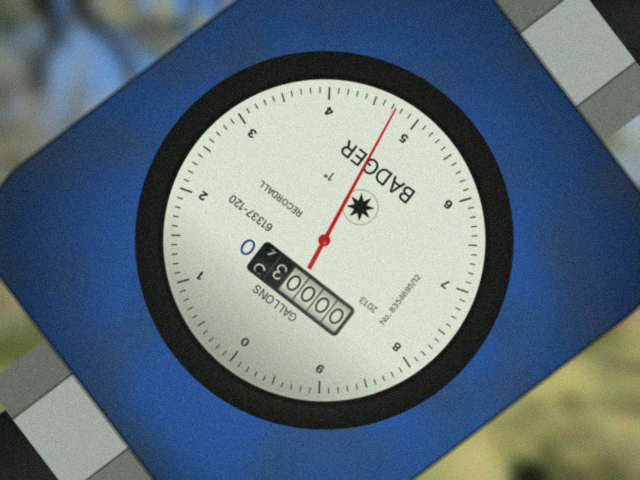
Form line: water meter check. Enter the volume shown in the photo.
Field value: 354.7 gal
